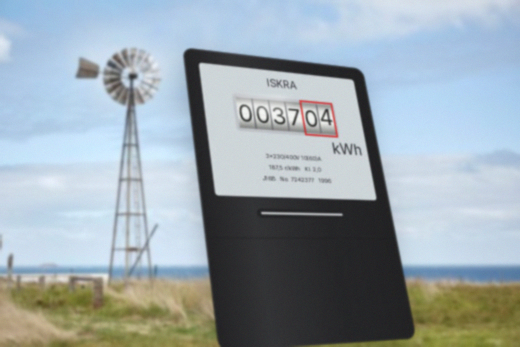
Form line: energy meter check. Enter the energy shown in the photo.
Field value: 37.04 kWh
